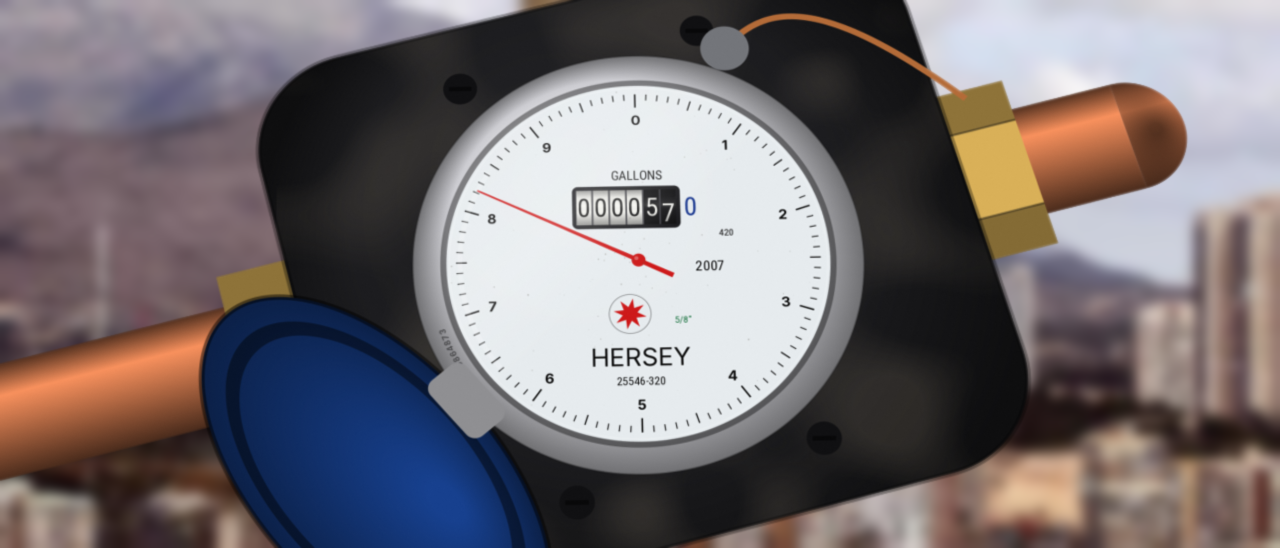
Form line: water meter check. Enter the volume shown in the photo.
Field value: 568.2 gal
